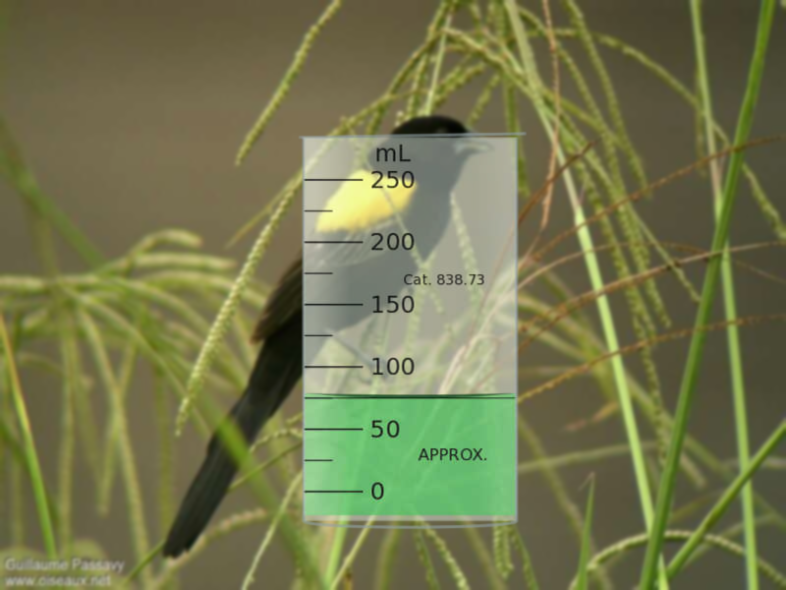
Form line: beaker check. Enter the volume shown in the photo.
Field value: 75 mL
